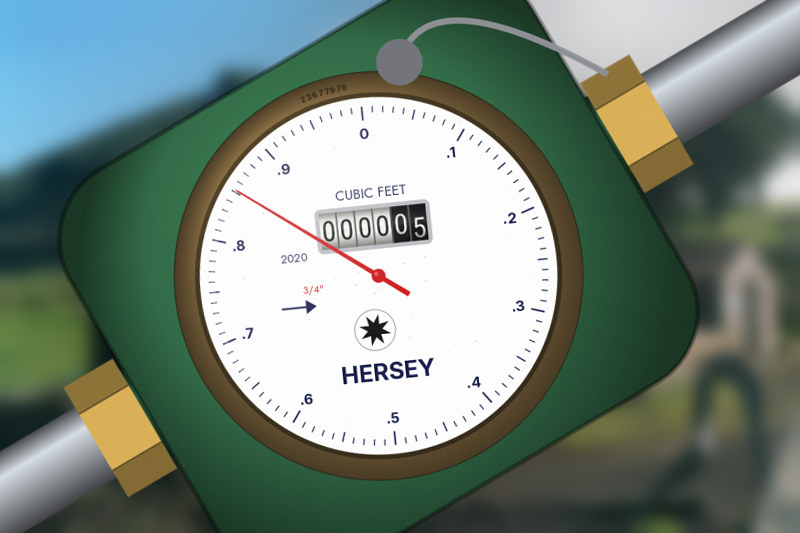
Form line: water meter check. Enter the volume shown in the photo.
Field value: 4.85 ft³
